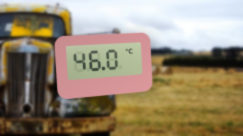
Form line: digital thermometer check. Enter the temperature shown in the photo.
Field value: 46.0 °C
